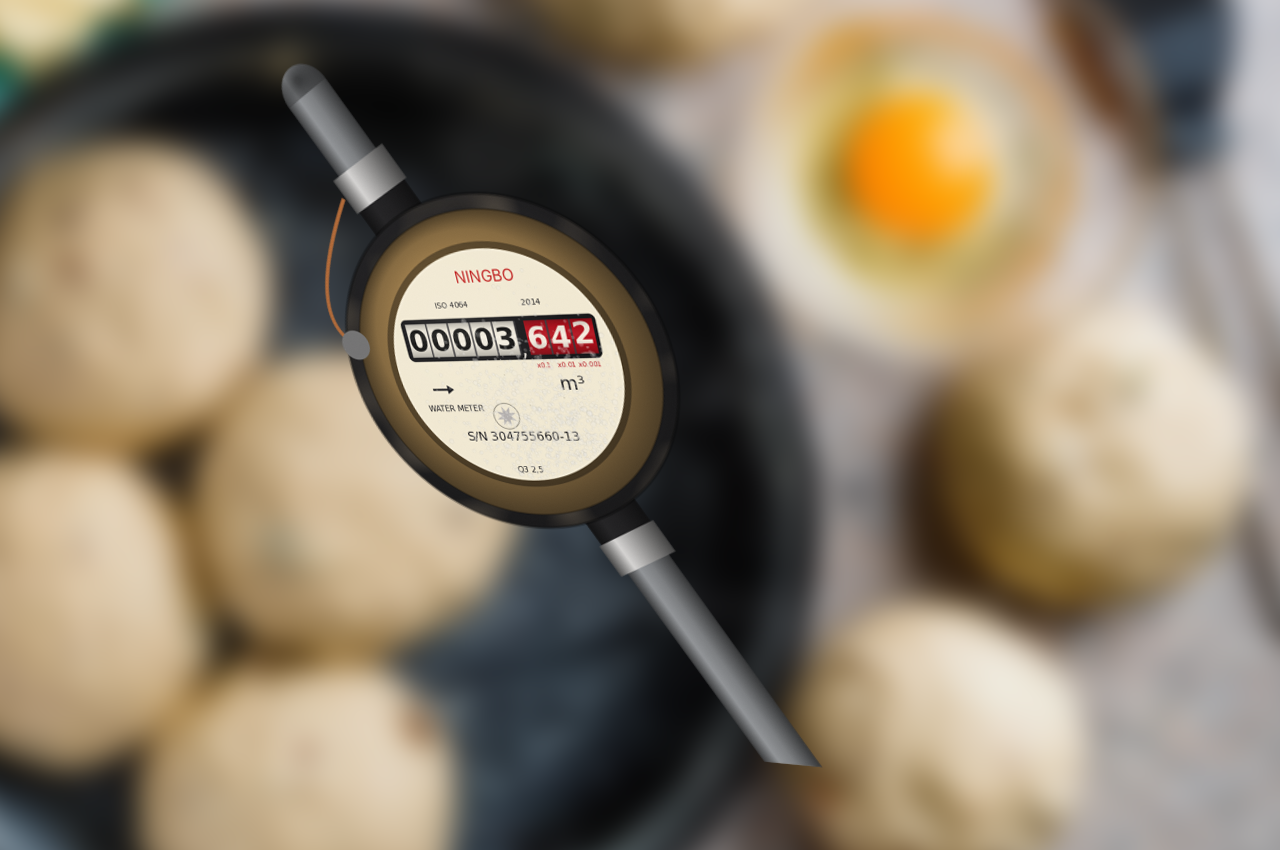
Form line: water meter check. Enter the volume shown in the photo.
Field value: 3.642 m³
